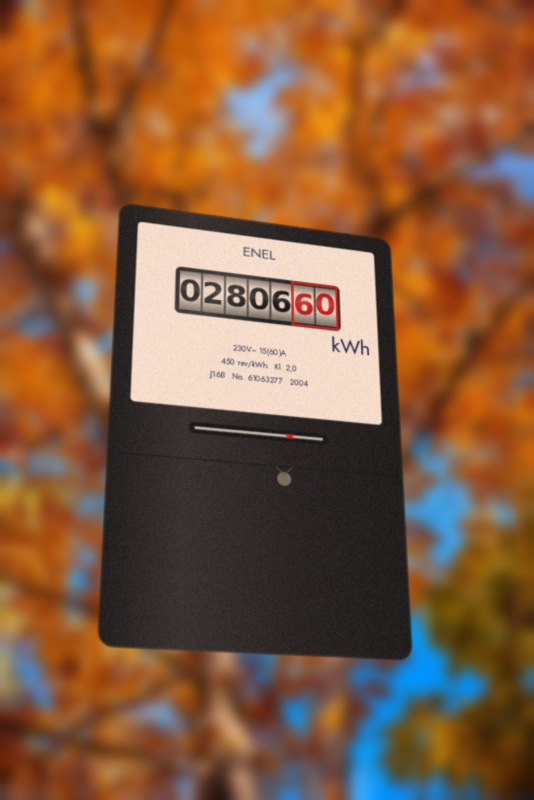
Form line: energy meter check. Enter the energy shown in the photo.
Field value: 2806.60 kWh
